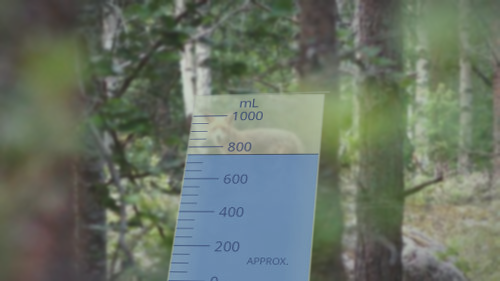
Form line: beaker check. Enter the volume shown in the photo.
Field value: 750 mL
